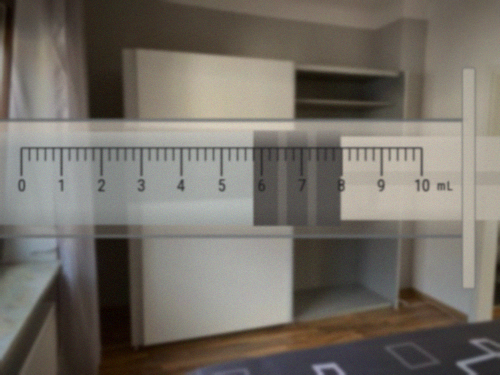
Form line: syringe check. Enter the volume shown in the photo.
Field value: 5.8 mL
